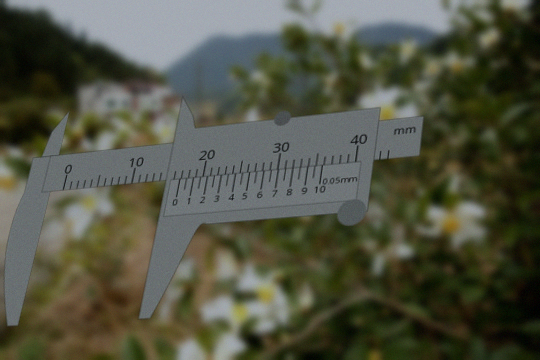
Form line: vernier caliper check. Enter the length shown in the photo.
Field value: 16.8 mm
